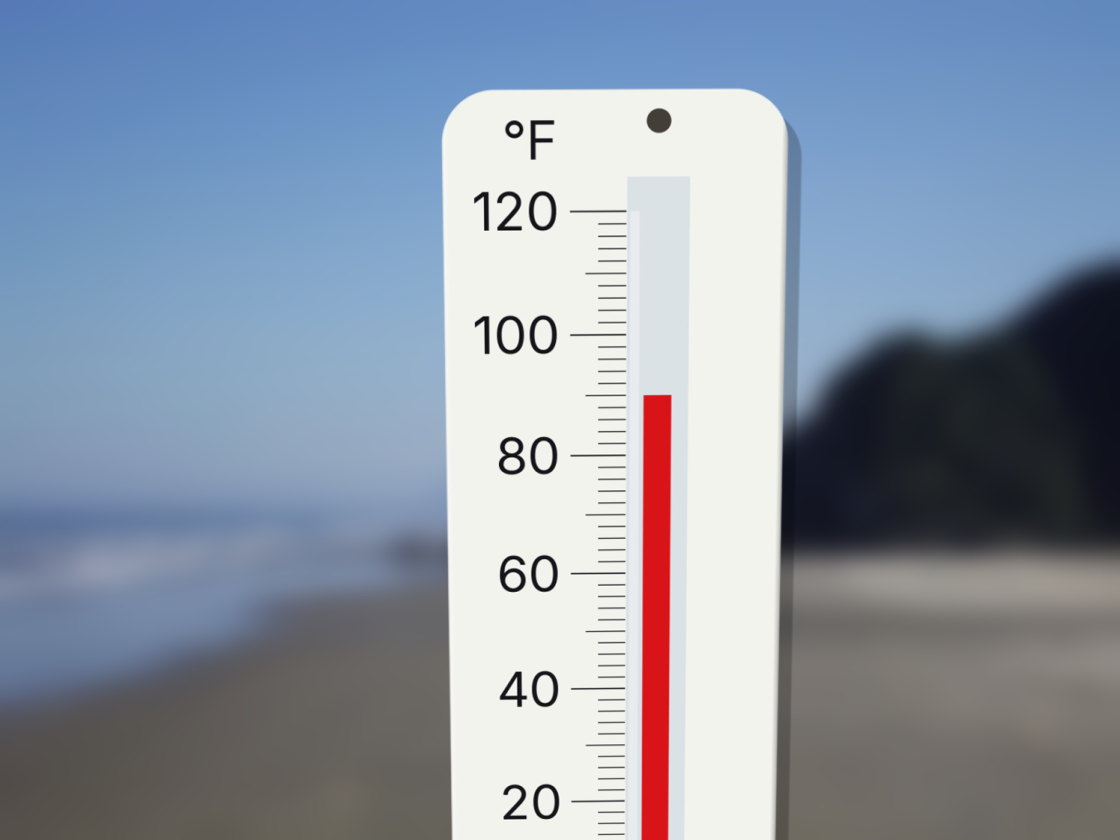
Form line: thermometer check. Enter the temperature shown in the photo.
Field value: 90 °F
